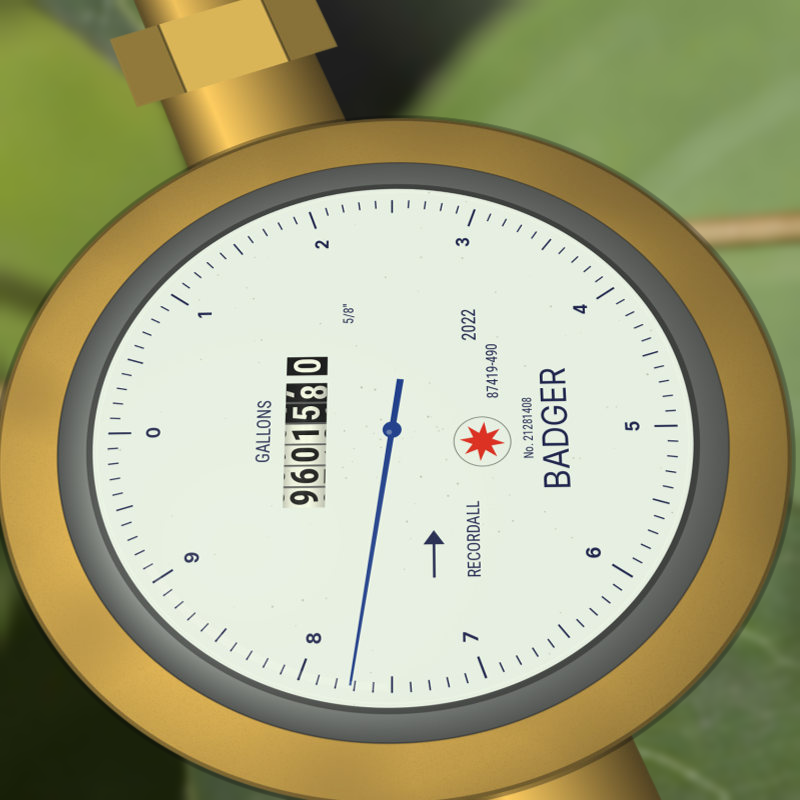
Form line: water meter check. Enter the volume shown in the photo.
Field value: 9601577.7 gal
